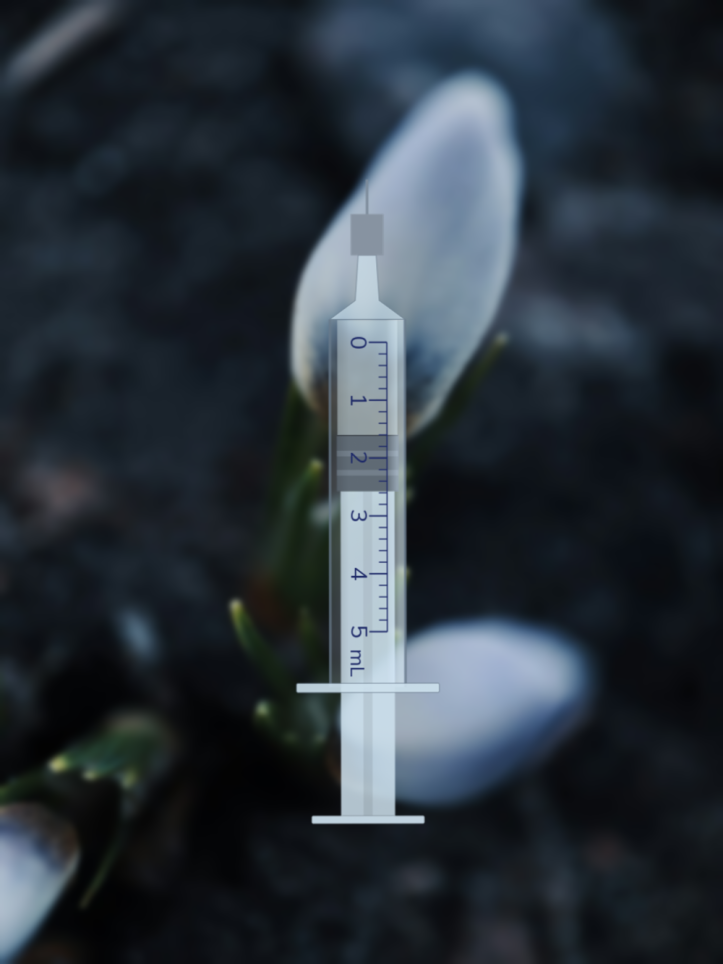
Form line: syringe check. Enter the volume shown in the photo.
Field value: 1.6 mL
